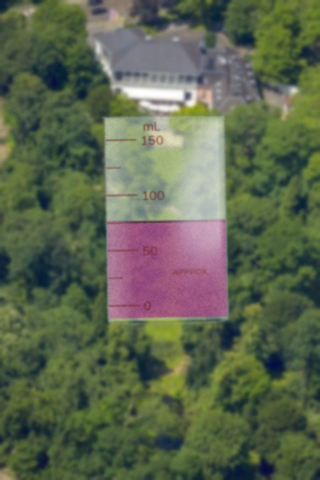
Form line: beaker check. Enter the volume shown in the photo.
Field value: 75 mL
